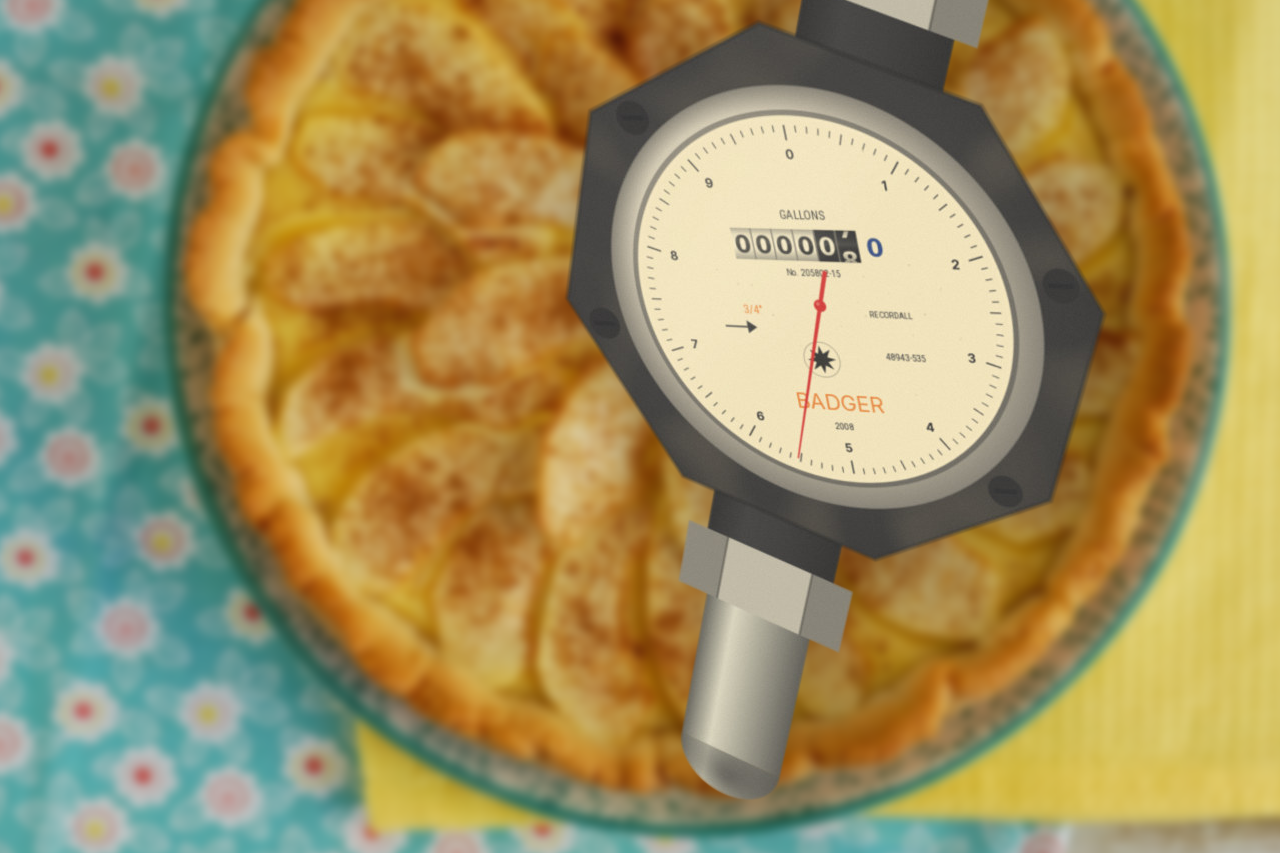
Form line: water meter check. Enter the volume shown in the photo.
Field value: 75.5 gal
